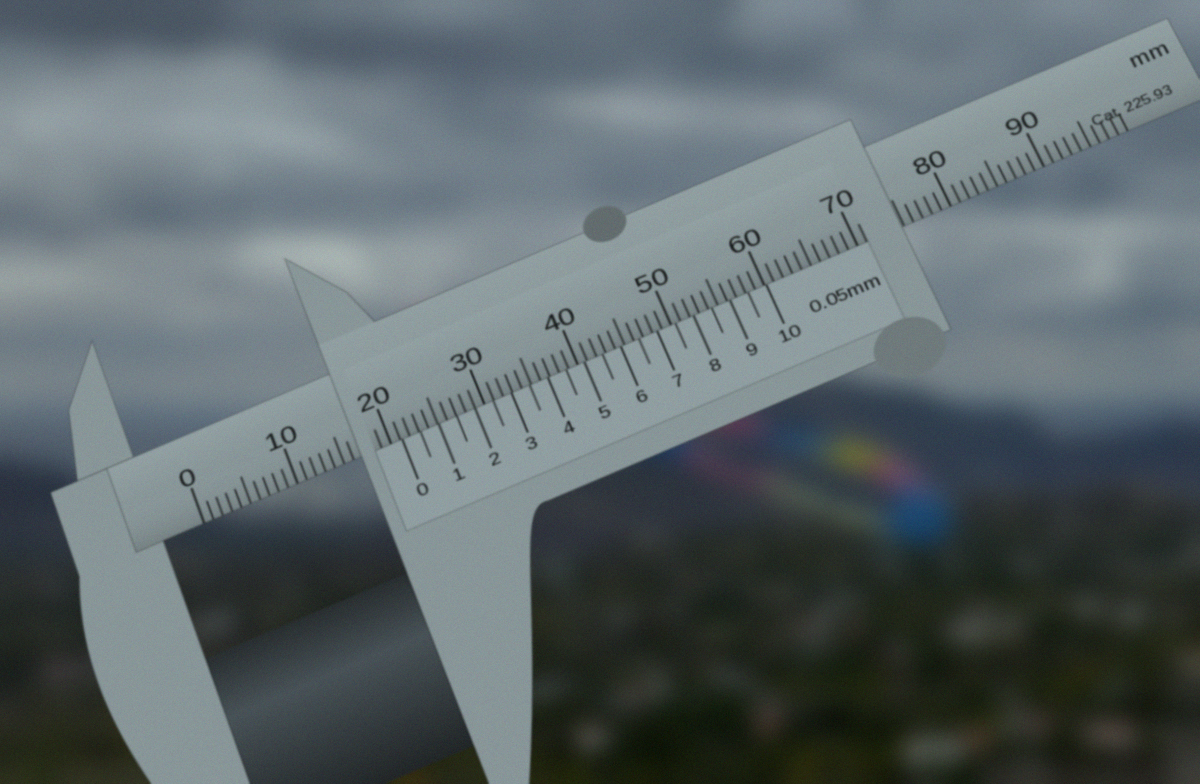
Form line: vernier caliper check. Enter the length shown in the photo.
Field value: 21.2 mm
